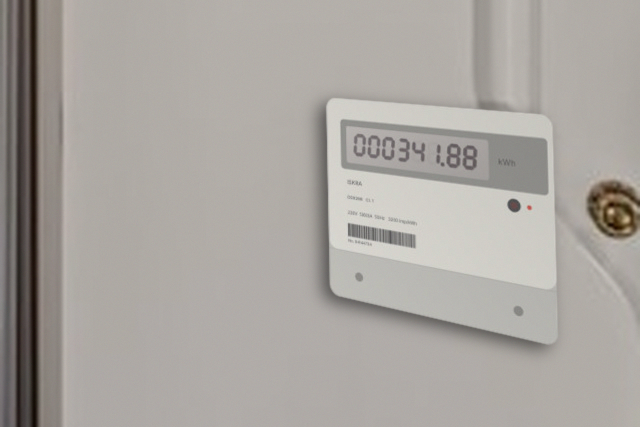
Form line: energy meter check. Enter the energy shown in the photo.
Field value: 341.88 kWh
